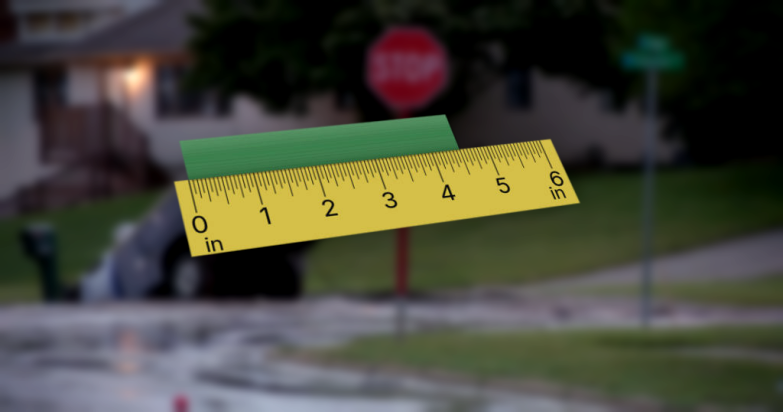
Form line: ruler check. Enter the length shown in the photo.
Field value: 4.5 in
